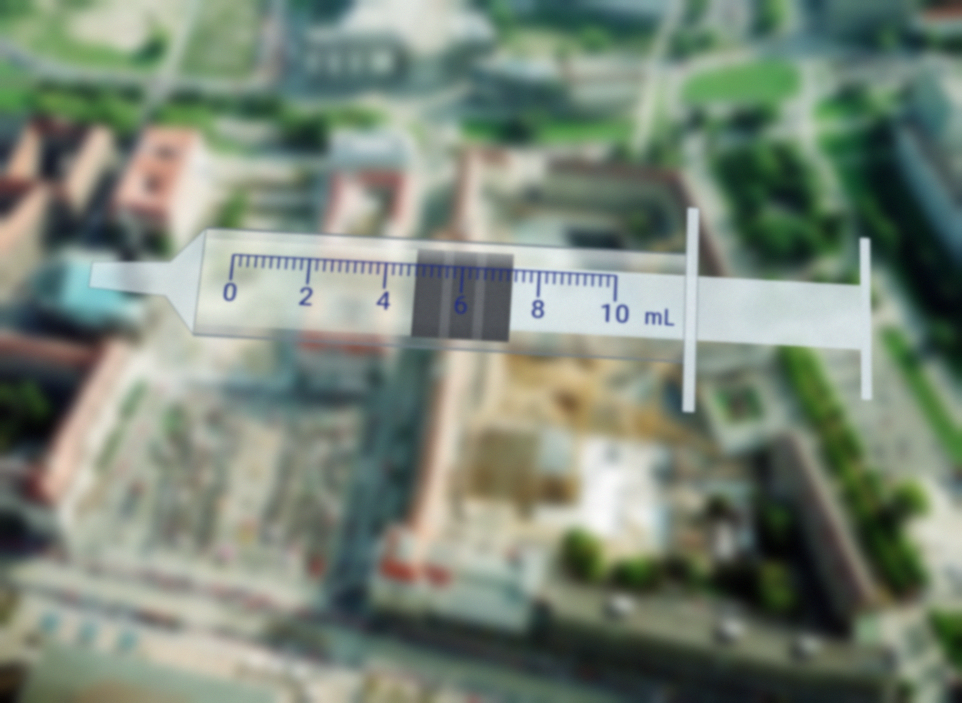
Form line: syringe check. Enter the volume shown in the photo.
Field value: 4.8 mL
